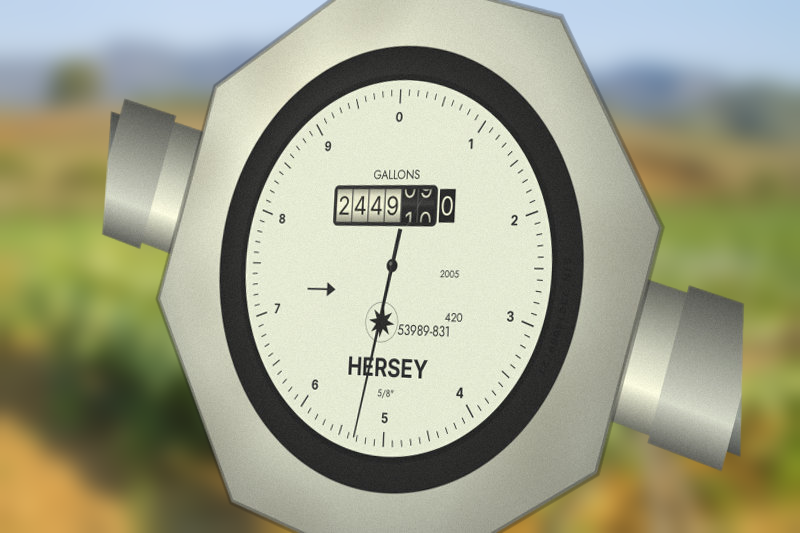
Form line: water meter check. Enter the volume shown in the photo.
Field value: 2449095.3 gal
